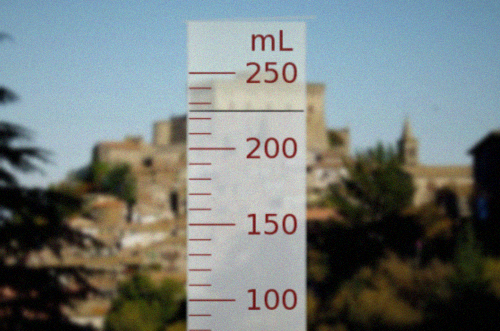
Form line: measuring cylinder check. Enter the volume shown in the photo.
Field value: 225 mL
